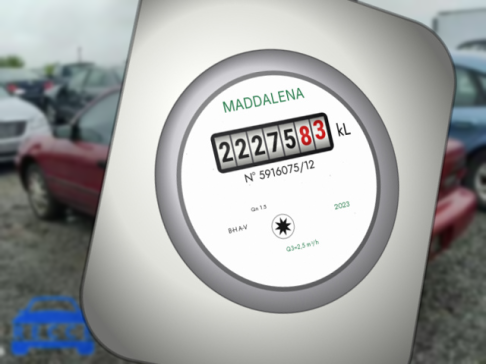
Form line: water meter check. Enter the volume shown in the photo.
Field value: 22275.83 kL
